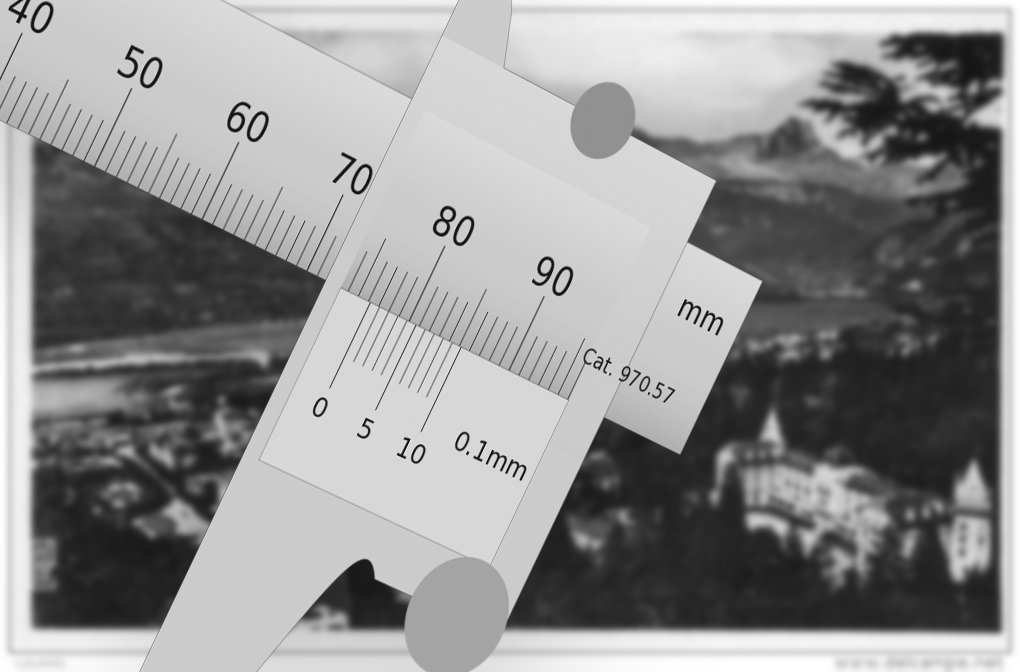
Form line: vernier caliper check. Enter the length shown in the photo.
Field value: 76.2 mm
